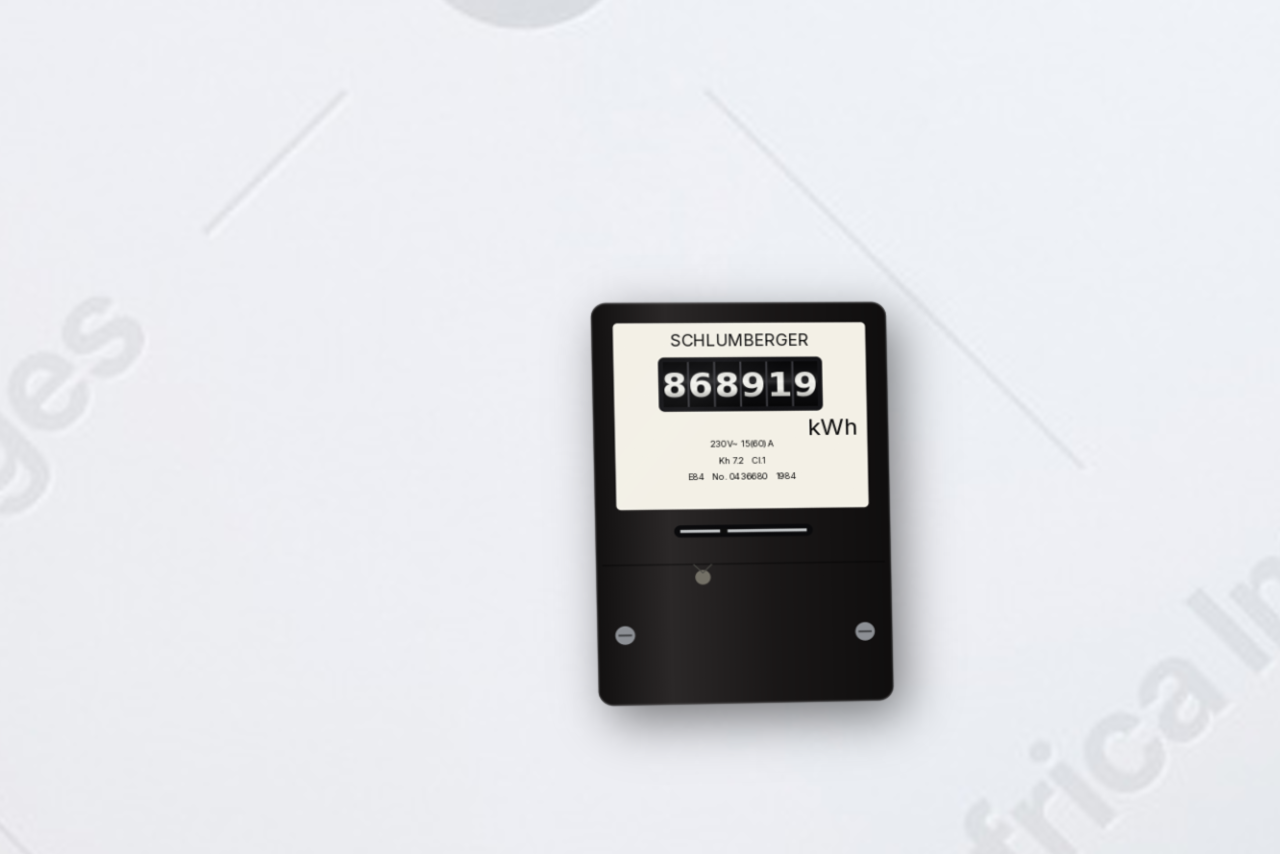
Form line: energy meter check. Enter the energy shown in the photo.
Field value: 868919 kWh
